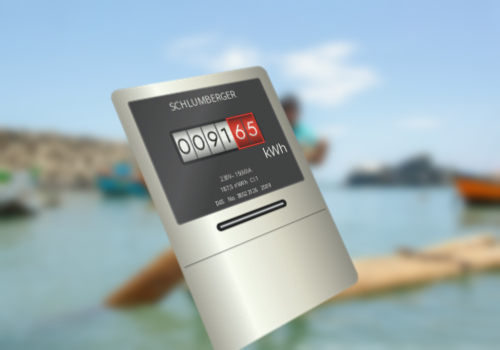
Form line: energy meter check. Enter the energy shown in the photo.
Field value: 91.65 kWh
